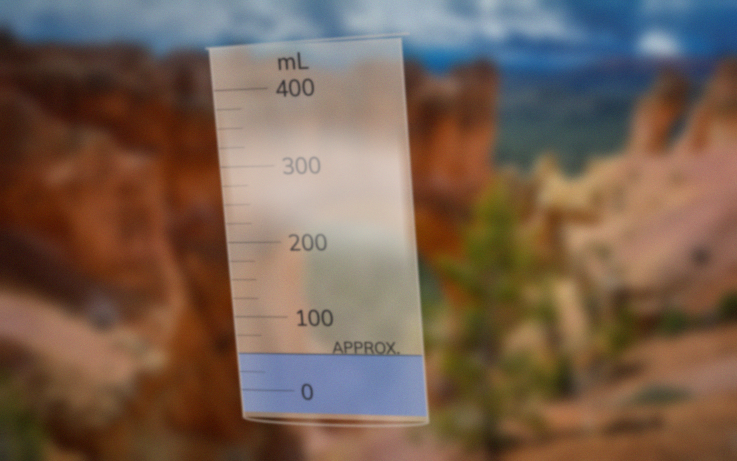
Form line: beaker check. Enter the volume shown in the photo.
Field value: 50 mL
